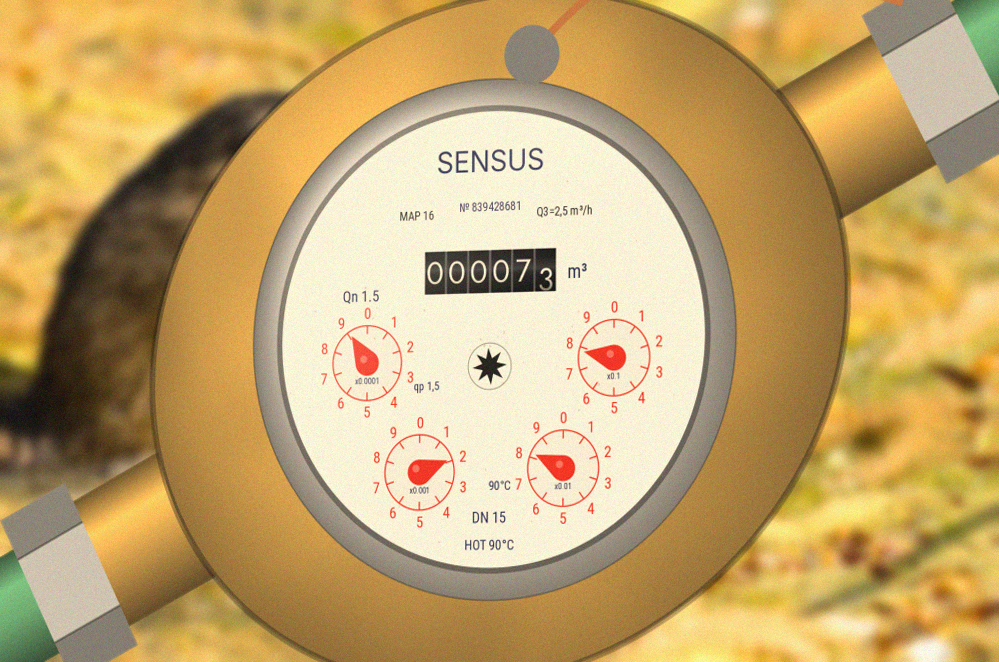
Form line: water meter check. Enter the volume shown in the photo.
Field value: 72.7819 m³
